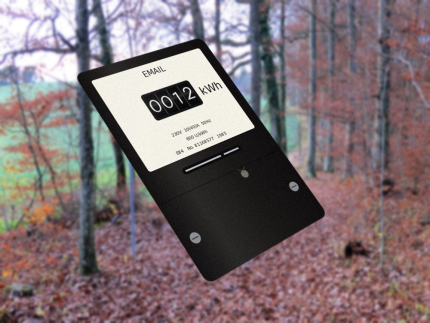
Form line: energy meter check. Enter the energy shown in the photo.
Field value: 12 kWh
